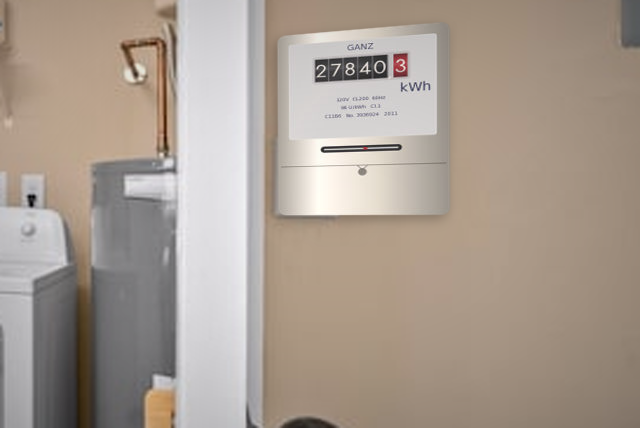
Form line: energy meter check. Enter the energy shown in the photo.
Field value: 27840.3 kWh
